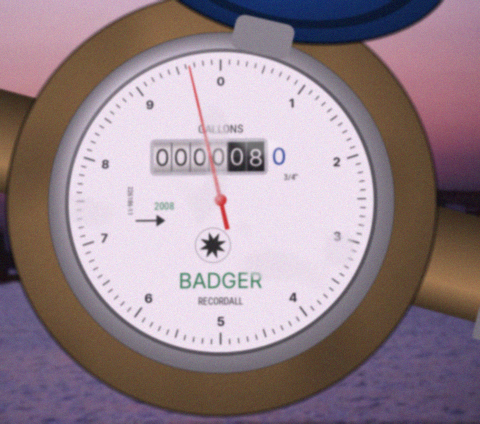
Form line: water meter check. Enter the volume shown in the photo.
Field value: 79.6 gal
